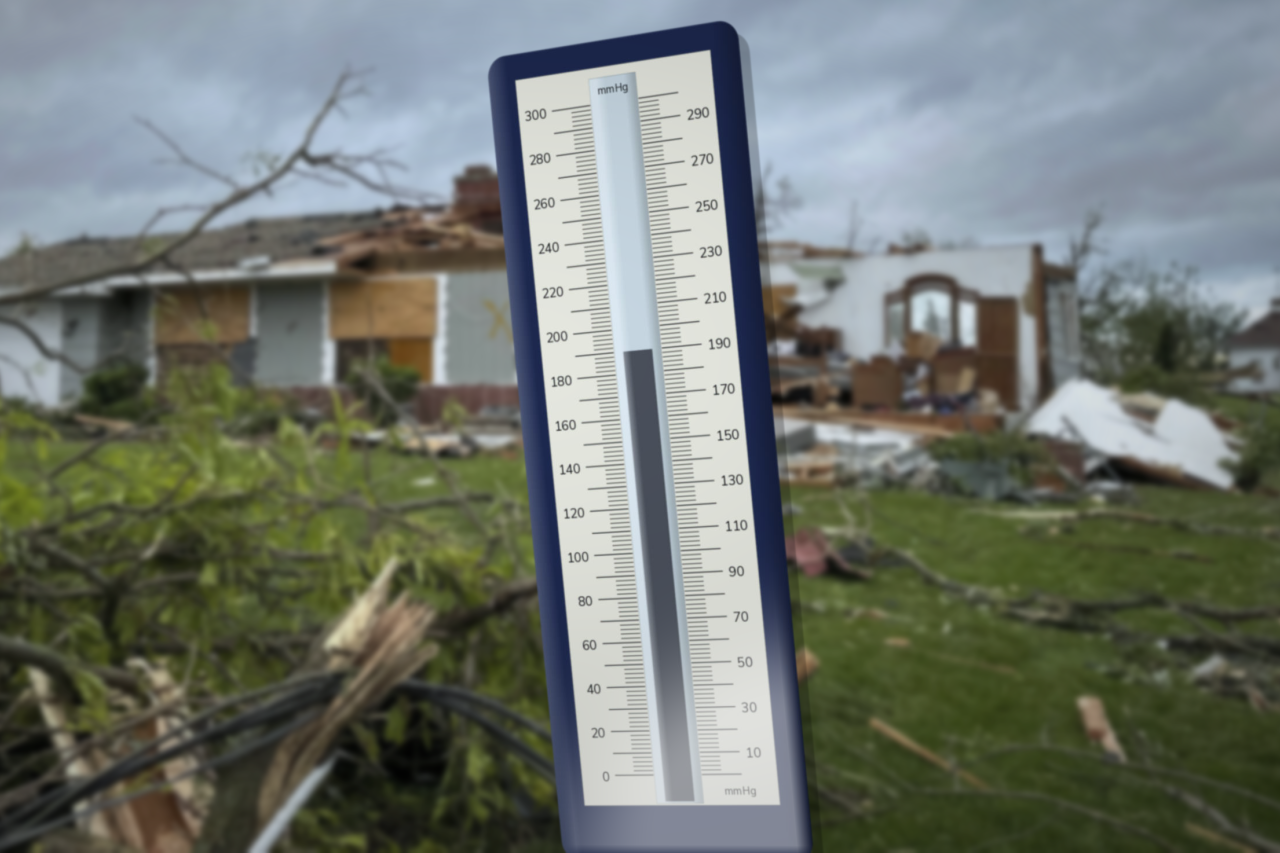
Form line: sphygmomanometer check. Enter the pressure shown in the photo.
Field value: 190 mmHg
